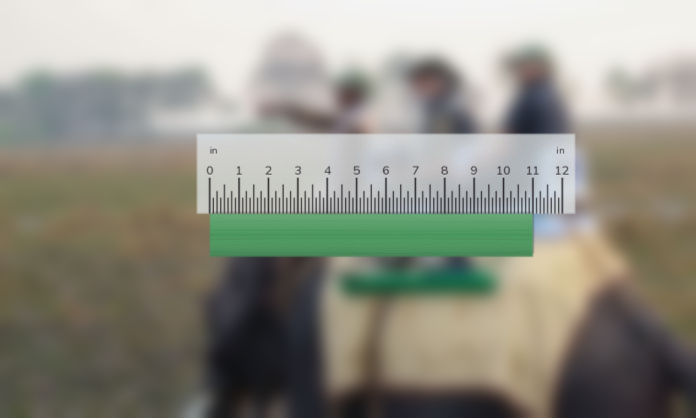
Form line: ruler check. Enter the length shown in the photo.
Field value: 11 in
